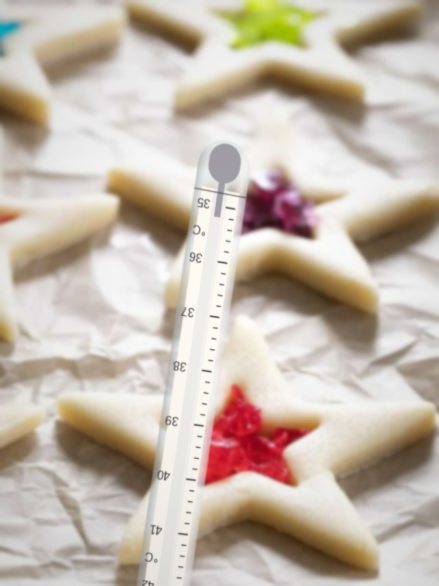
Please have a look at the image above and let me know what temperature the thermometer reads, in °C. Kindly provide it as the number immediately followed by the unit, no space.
35.2°C
